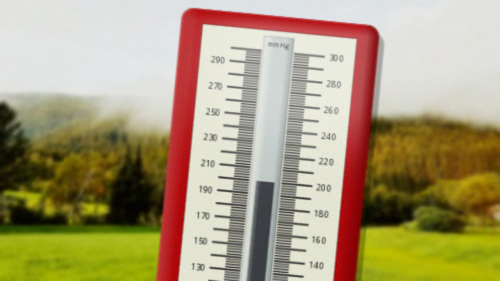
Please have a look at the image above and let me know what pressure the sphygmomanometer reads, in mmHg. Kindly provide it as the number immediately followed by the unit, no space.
200mmHg
